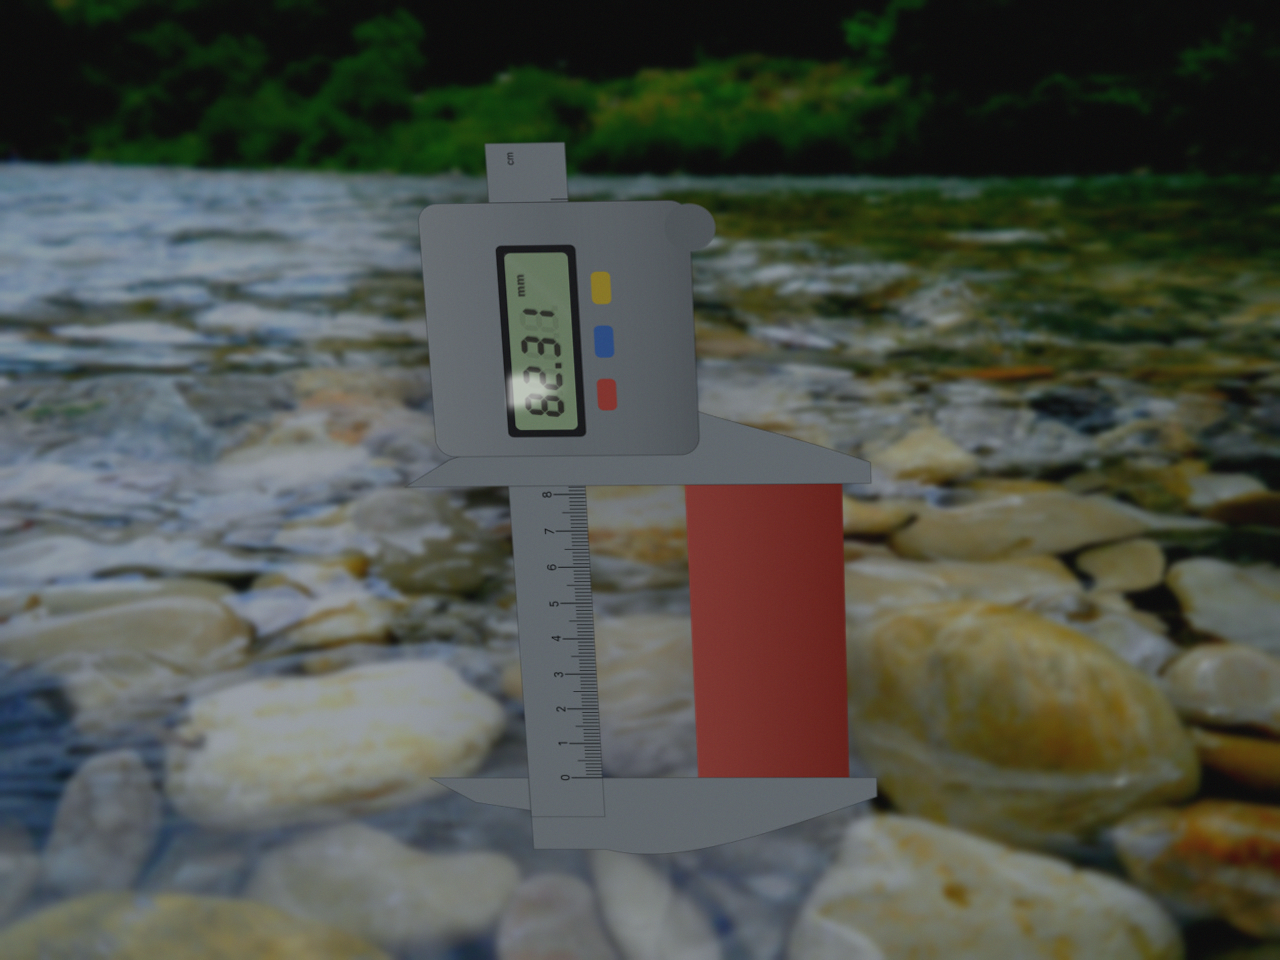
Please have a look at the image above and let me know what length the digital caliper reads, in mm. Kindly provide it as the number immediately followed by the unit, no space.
82.31mm
